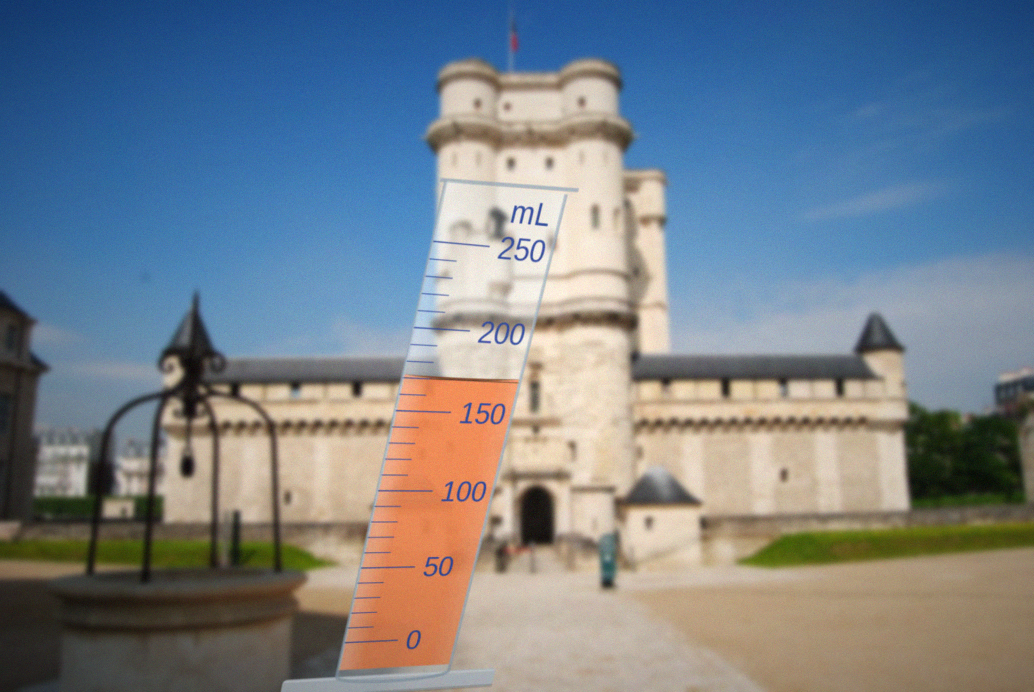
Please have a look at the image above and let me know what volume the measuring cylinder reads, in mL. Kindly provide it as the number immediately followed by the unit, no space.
170mL
